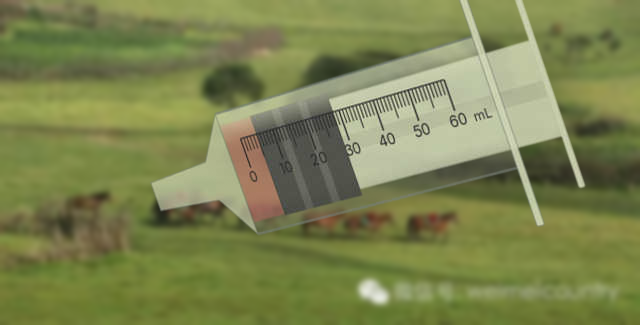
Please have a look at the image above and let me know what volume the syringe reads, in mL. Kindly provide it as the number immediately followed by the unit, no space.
5mL
